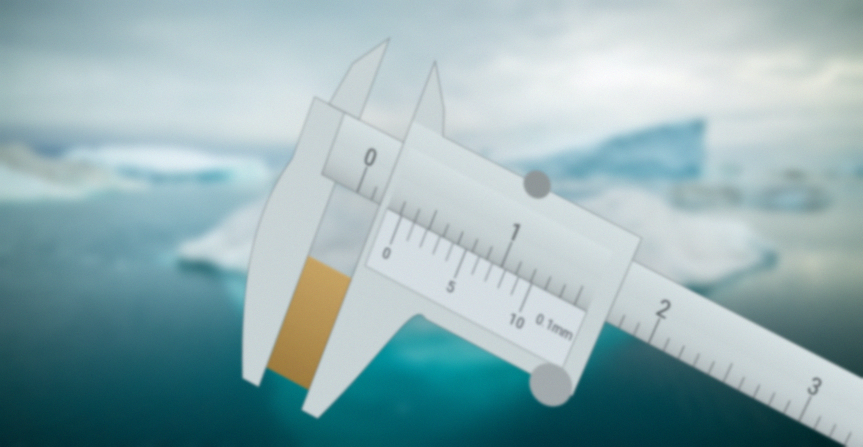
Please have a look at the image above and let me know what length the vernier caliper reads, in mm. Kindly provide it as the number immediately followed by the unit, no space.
3.1mm
